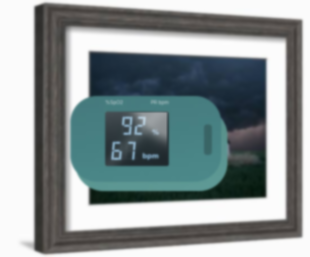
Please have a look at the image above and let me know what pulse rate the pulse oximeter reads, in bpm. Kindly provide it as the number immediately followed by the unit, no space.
67bpm
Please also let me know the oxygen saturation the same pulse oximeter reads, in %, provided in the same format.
92%
